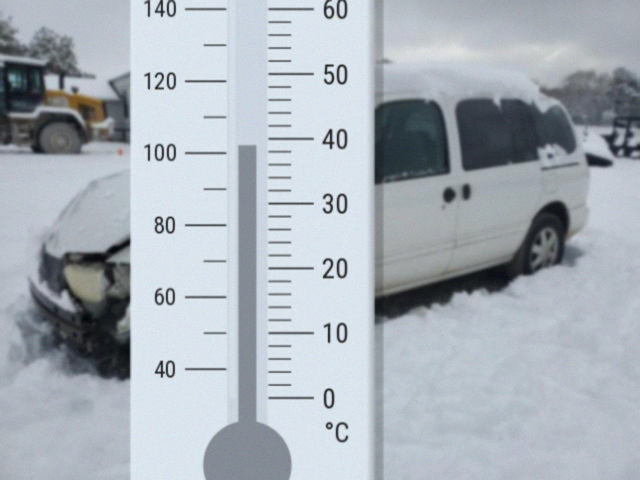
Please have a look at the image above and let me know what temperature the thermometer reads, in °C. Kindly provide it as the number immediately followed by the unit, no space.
39°C
